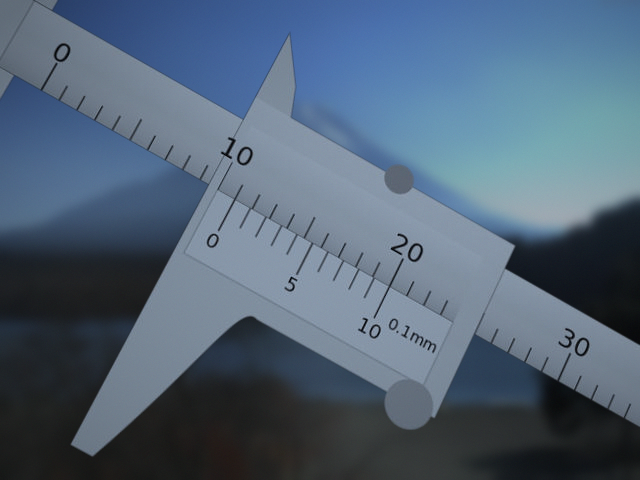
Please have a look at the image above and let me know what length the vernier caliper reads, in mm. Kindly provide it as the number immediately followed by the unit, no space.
11.0mm
